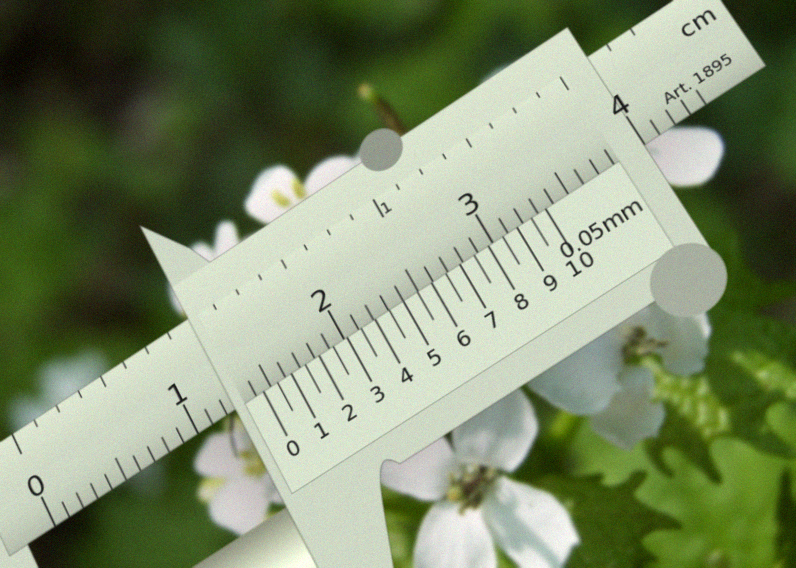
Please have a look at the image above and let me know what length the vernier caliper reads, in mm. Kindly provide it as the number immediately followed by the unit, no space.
14.5mm
